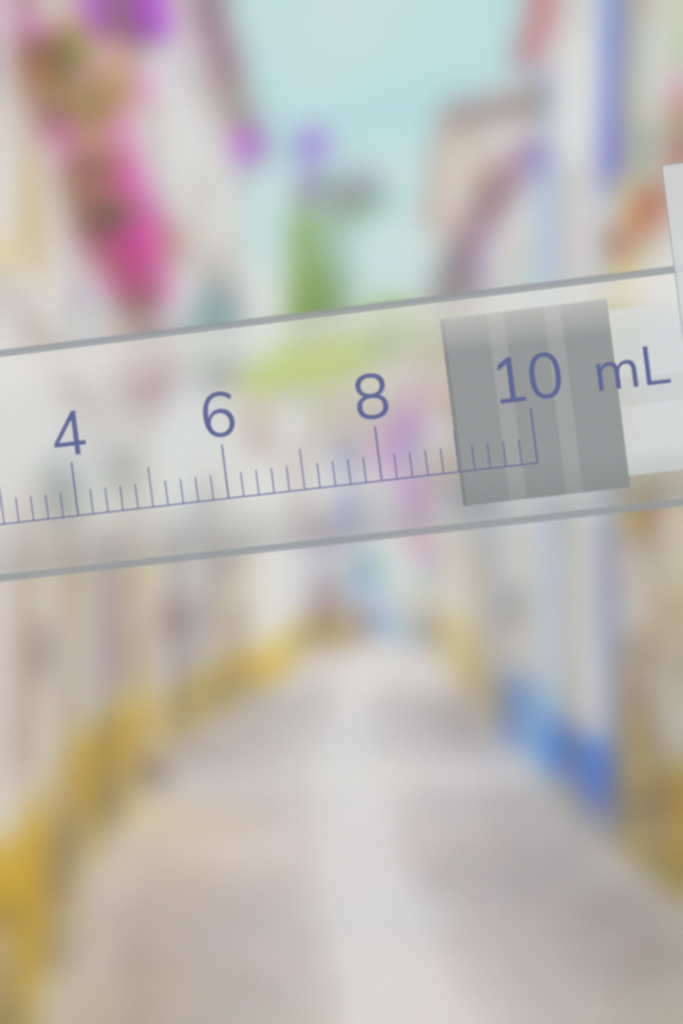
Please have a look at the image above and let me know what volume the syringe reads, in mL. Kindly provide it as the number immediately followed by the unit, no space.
9mL
